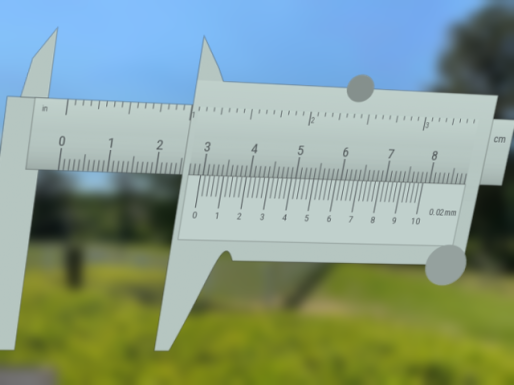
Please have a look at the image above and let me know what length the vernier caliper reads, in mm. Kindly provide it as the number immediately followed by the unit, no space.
29.5mm
